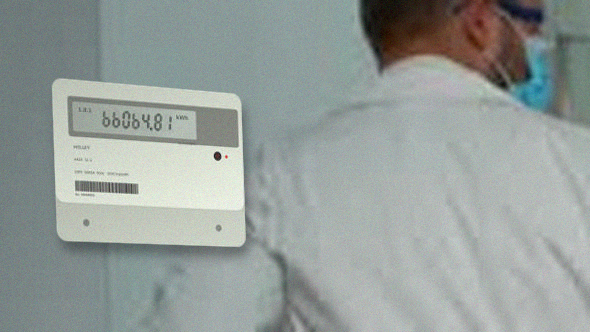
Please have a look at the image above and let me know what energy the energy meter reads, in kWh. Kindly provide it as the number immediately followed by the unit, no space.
66064.81kWh
